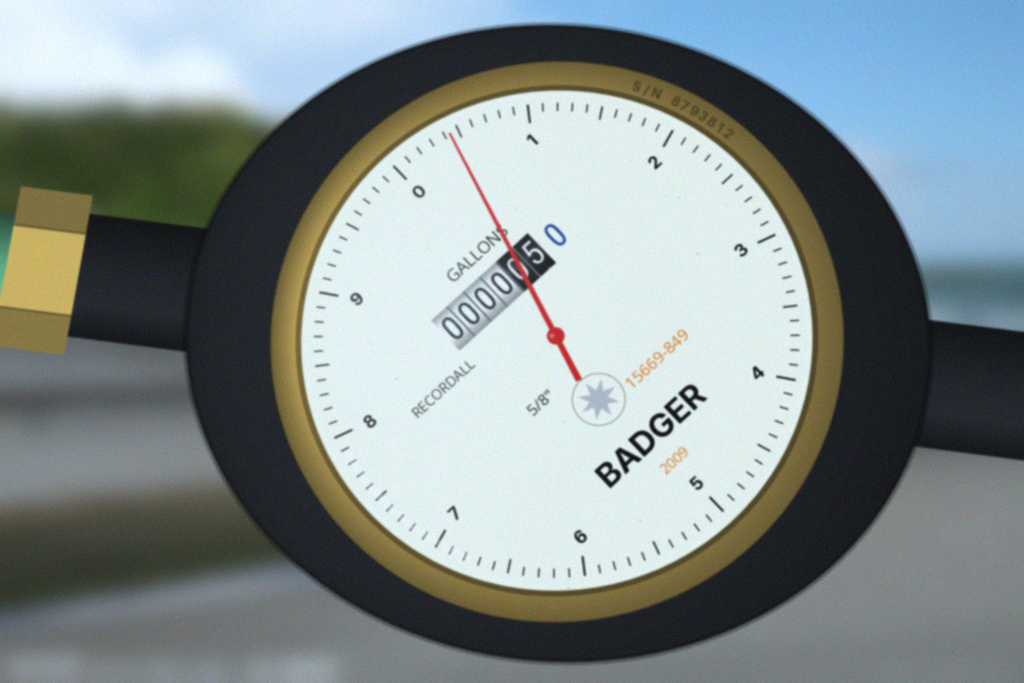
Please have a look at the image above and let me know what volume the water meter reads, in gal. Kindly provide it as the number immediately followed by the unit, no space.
50.4gal
